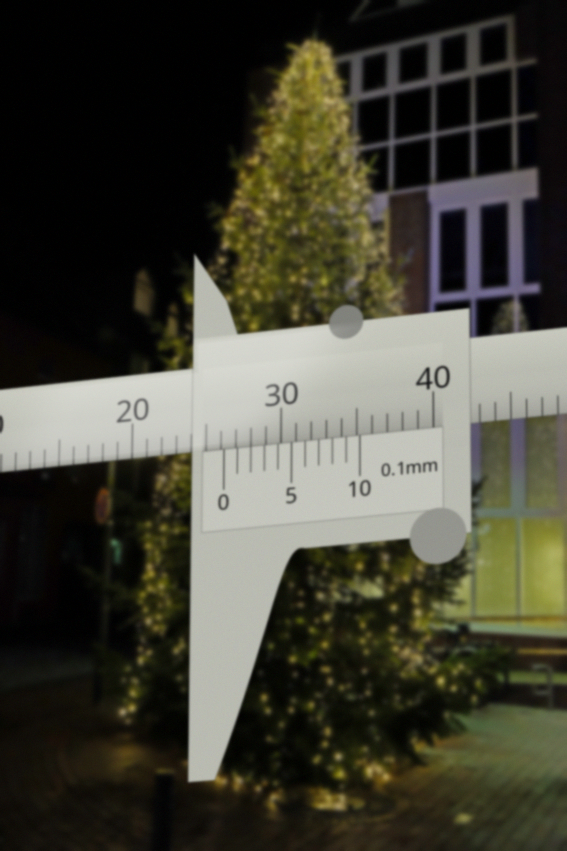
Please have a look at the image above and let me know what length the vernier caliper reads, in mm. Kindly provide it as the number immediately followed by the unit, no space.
26.2mm
